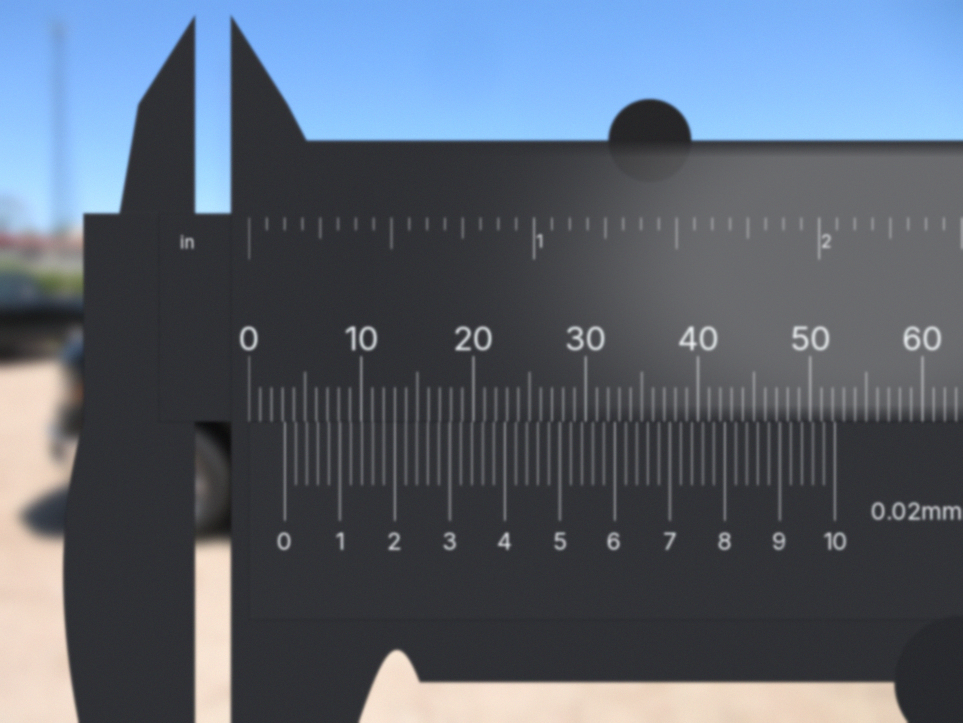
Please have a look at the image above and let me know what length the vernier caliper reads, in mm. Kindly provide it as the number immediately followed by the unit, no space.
3.2mm
